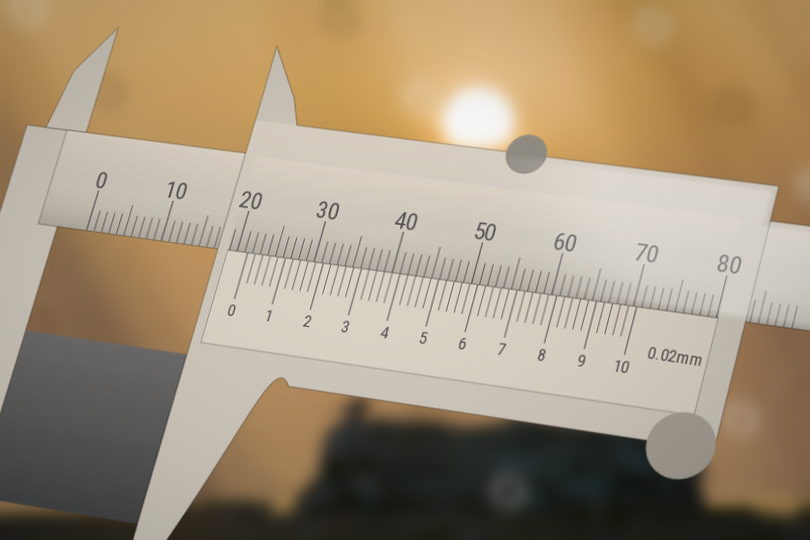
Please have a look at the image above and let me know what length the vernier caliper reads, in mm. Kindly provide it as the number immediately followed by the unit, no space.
21.4mm
